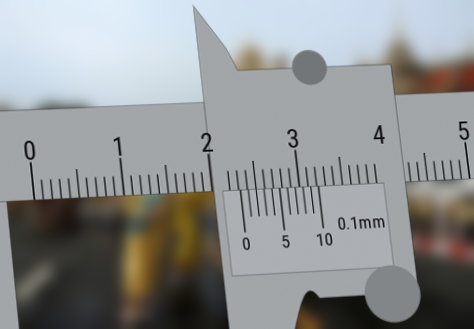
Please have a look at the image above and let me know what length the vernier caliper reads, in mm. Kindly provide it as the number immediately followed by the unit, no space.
23.2mm
